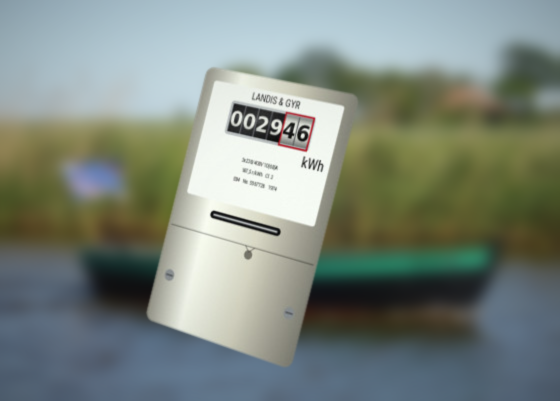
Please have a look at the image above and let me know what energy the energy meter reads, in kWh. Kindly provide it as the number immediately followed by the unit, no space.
29.46kWh
